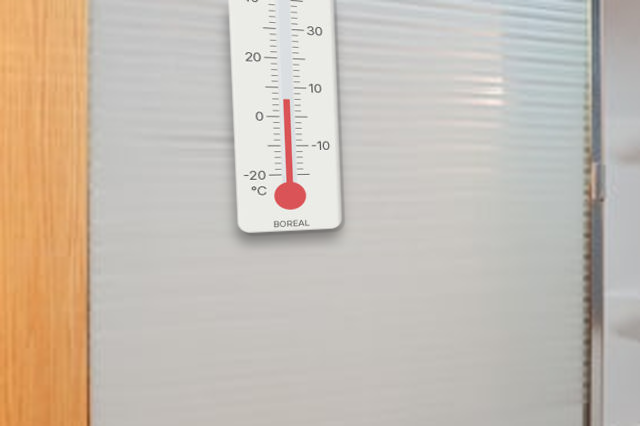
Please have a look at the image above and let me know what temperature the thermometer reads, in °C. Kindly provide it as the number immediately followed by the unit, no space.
6°C
